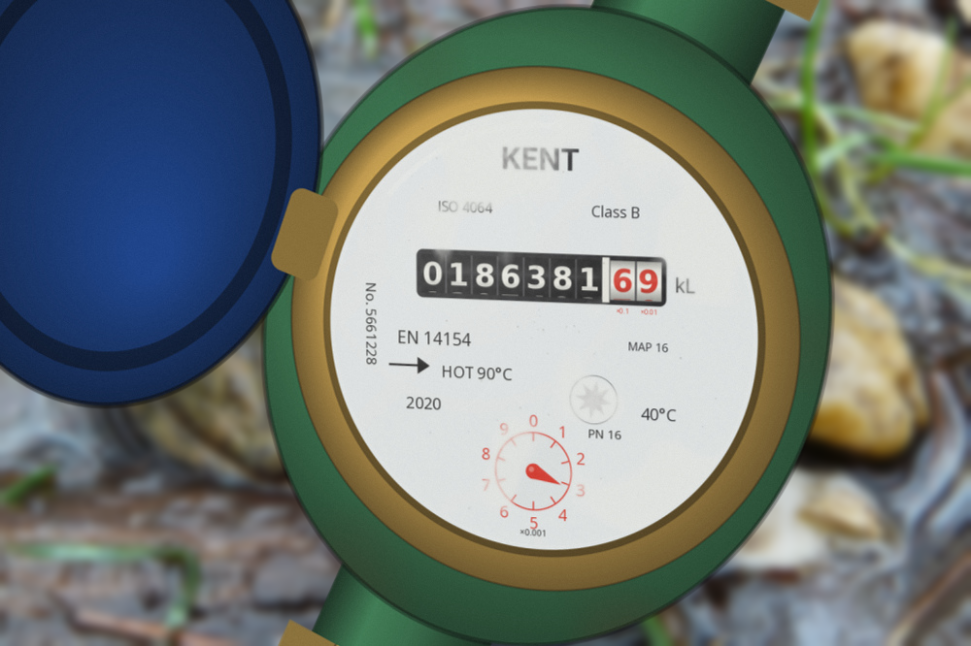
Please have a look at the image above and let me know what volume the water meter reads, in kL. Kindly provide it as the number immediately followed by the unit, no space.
186381.693kL
